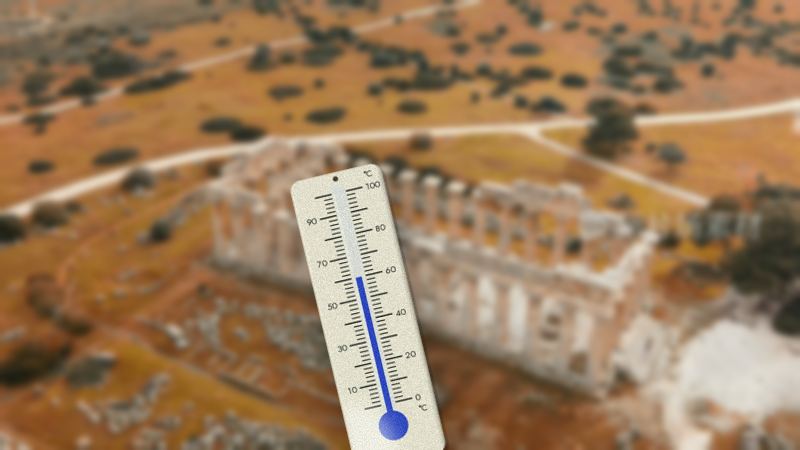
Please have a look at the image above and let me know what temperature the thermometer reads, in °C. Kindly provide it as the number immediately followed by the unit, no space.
60°C
